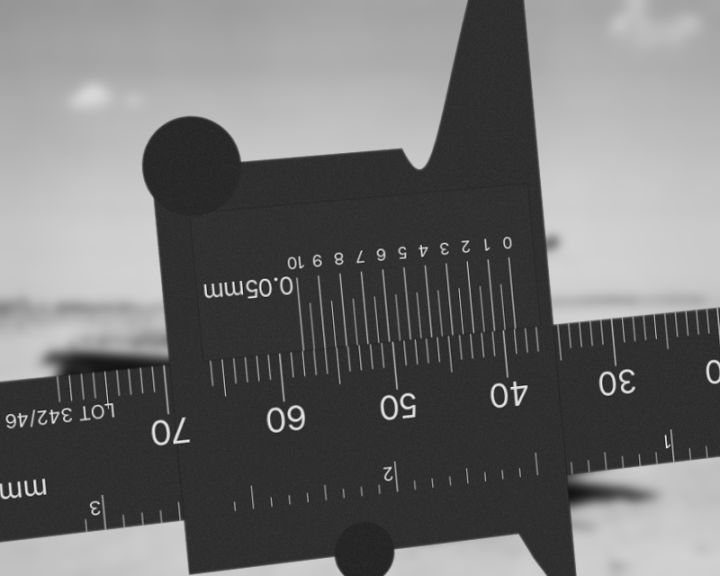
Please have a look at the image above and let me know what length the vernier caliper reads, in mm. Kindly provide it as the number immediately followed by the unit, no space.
38.9mm
